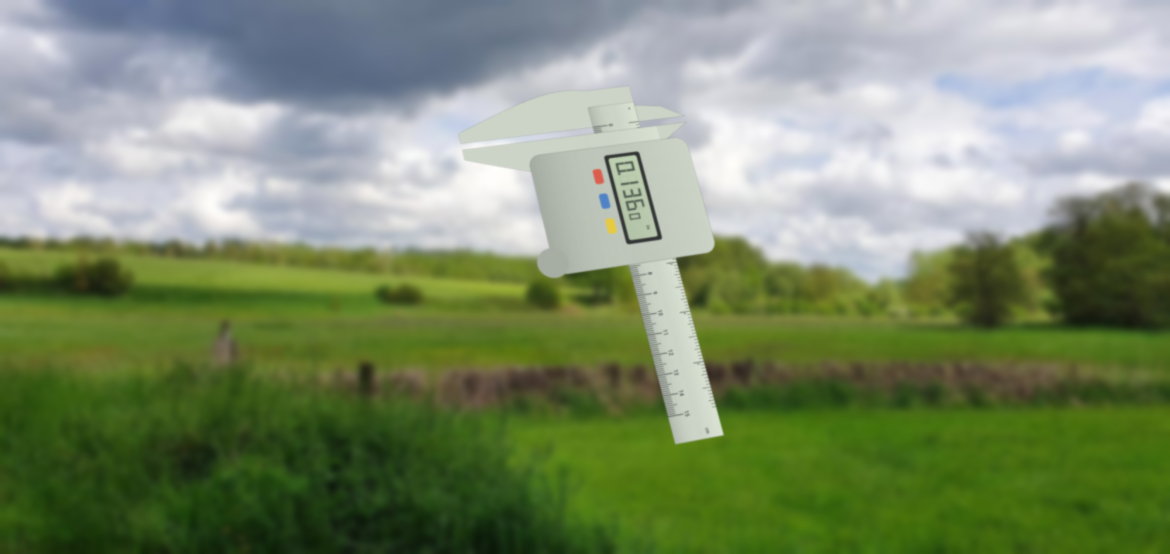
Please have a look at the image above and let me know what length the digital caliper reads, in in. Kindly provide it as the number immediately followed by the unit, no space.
0.1360in
